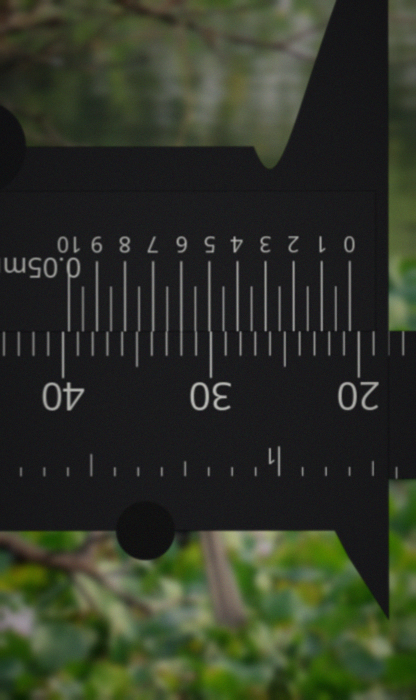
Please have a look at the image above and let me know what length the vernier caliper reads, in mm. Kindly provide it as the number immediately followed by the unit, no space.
20.6mm
